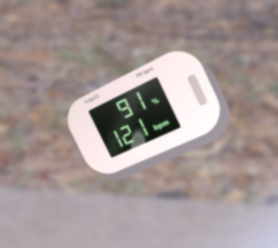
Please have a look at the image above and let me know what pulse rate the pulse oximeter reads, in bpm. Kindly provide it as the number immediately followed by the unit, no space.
121bpm
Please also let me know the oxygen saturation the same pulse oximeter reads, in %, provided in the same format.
91%
